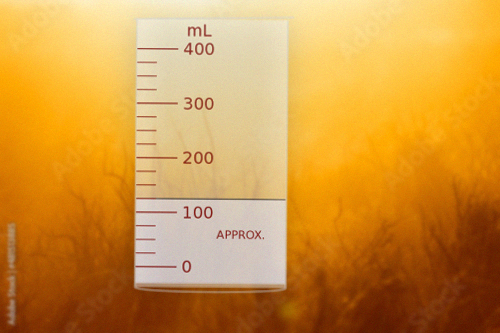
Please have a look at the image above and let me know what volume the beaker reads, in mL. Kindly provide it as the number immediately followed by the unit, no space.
125mL
